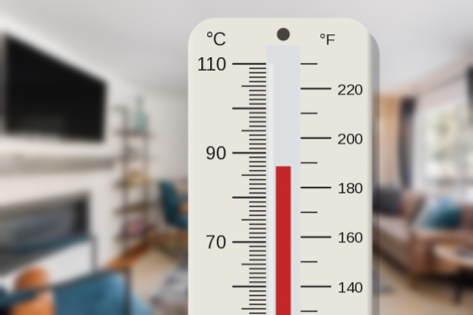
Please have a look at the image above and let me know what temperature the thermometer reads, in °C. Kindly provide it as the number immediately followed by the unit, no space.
87°C
